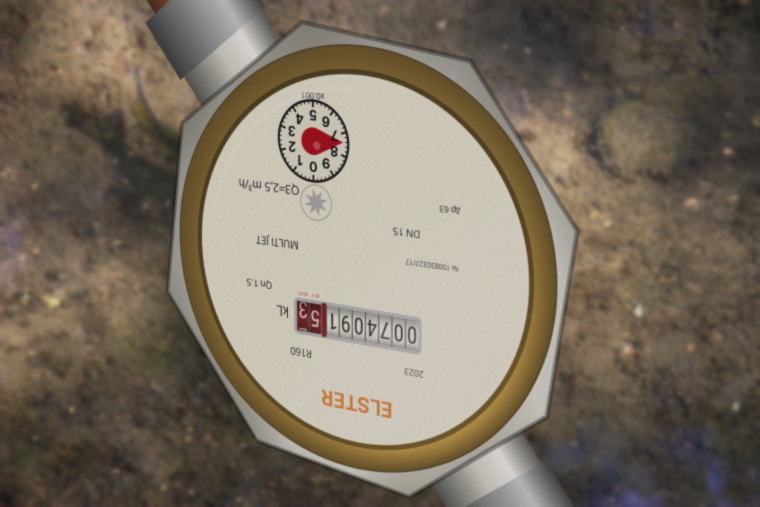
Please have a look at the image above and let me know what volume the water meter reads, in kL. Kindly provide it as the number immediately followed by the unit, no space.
74091.527kL
